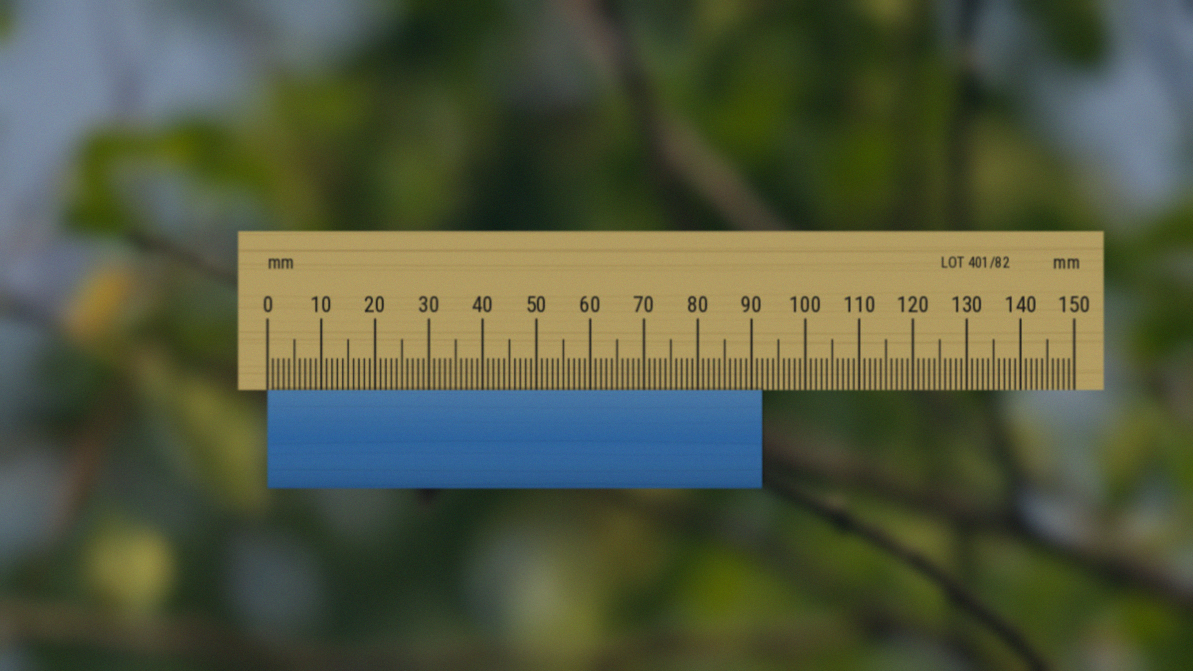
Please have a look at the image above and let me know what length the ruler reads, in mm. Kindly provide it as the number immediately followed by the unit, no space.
92mm
